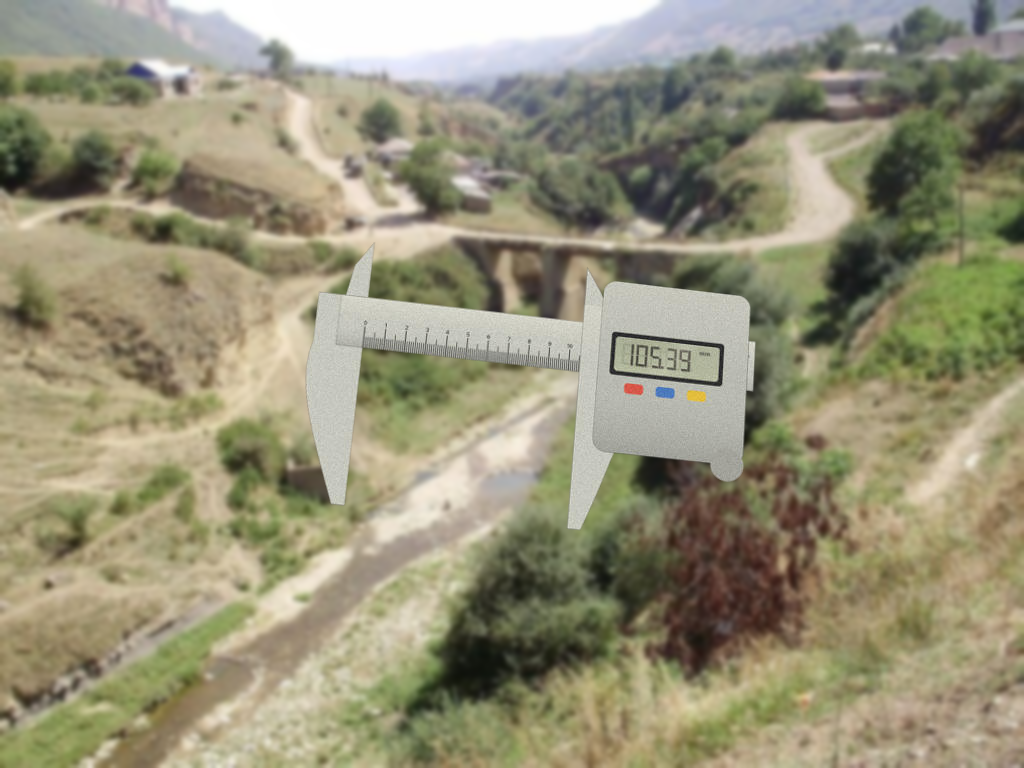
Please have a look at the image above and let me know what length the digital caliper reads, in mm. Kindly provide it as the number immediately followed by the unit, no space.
105.39mm
